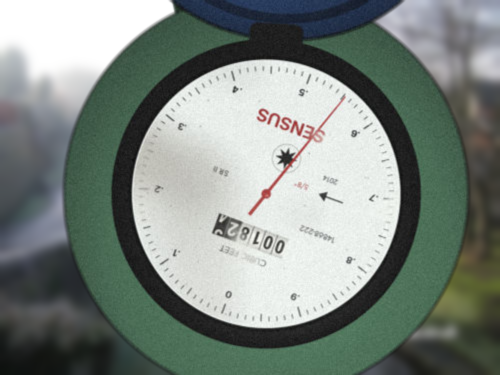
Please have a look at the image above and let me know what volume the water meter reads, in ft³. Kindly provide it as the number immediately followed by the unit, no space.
1823.55ft³
